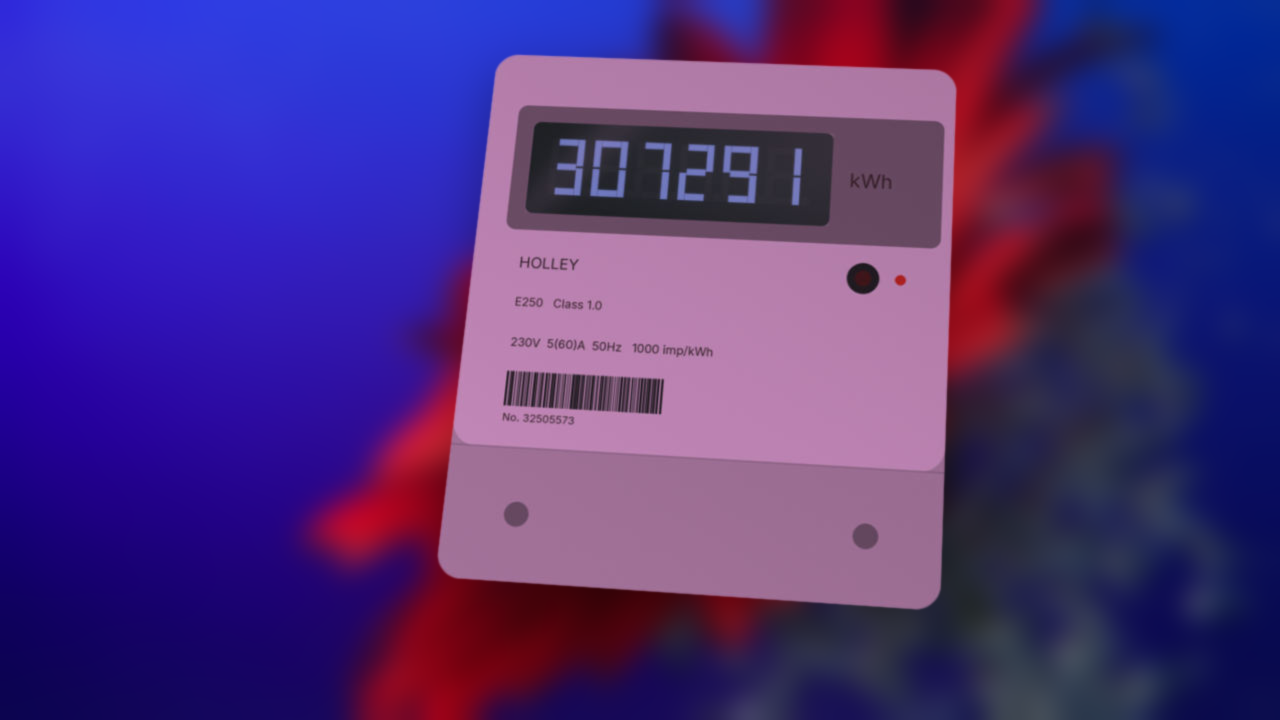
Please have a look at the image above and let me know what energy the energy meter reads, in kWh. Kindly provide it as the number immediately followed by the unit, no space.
307291kWh
